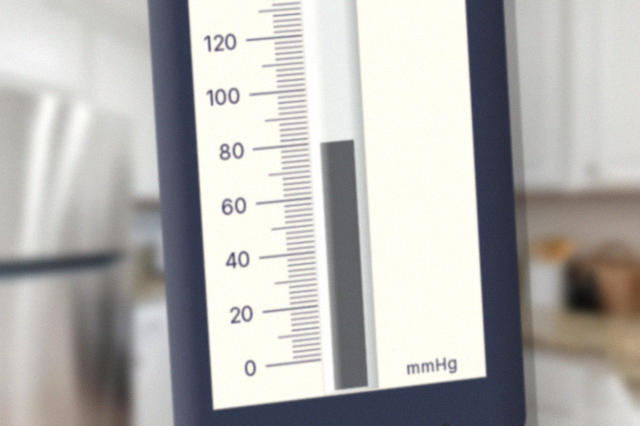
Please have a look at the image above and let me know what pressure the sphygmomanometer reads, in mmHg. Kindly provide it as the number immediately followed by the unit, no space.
80mmHg
